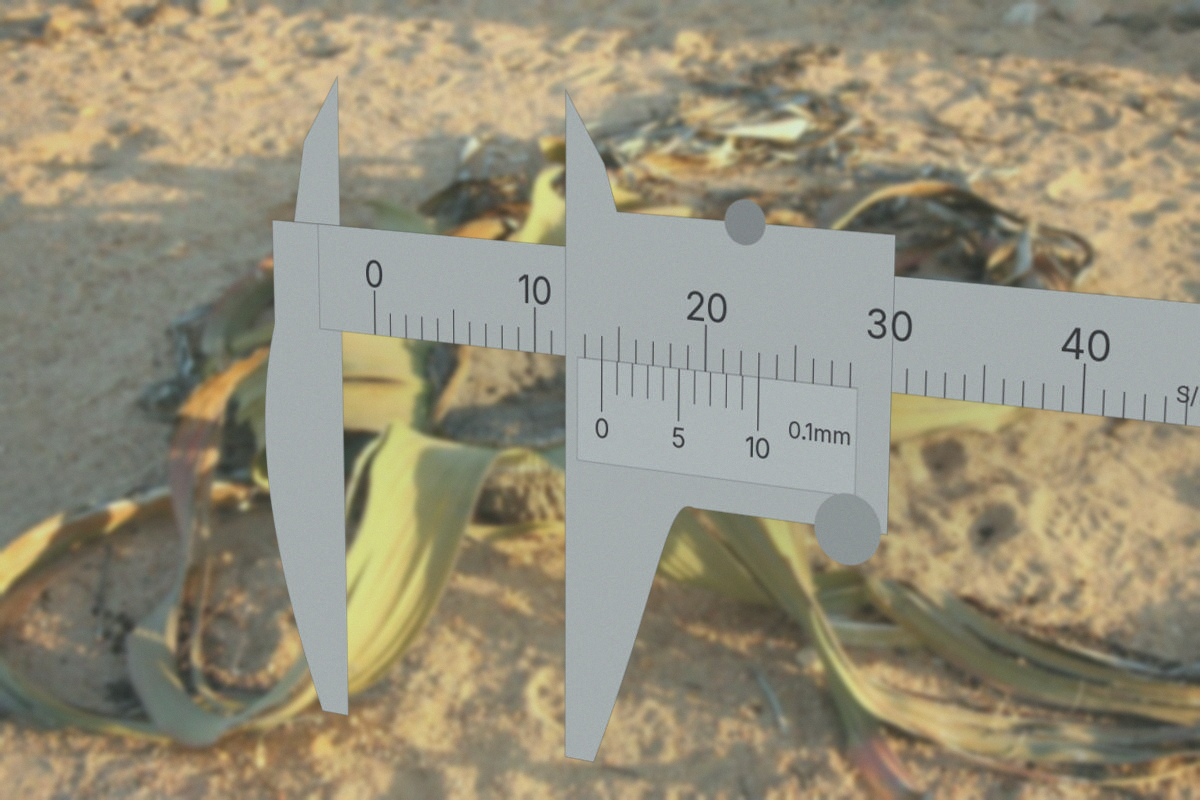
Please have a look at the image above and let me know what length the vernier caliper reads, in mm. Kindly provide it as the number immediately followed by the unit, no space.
14.0mm
